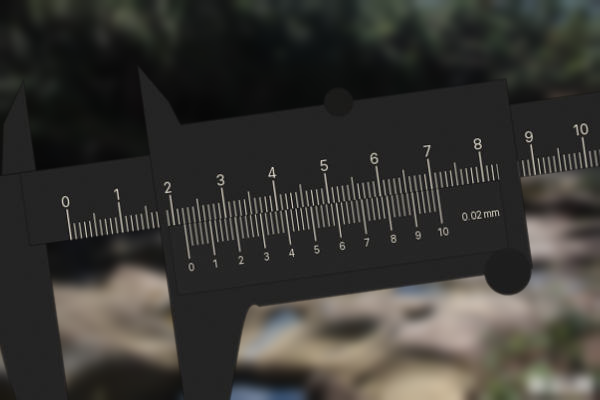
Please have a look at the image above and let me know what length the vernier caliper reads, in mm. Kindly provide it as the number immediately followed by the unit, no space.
22.0mm
